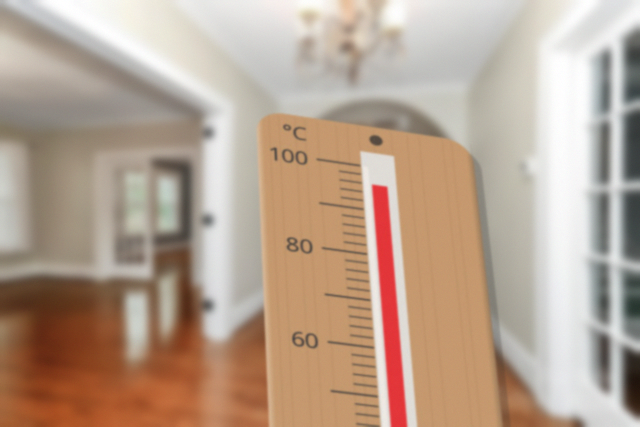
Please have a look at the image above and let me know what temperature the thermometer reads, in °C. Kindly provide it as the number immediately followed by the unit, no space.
96°C
